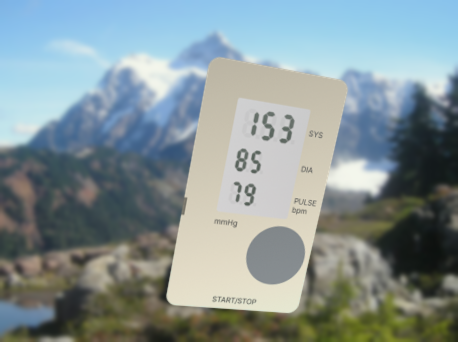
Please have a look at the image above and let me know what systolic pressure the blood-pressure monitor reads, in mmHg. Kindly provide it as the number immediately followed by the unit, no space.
153mmHg
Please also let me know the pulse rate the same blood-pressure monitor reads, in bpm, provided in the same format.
79bpm
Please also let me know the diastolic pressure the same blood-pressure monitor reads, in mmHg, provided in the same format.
85mmHg
